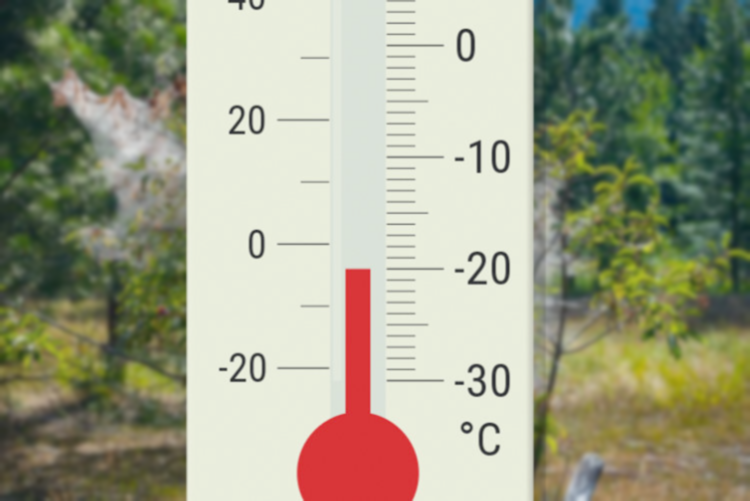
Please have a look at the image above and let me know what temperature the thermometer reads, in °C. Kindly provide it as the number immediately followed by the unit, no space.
-20°C
